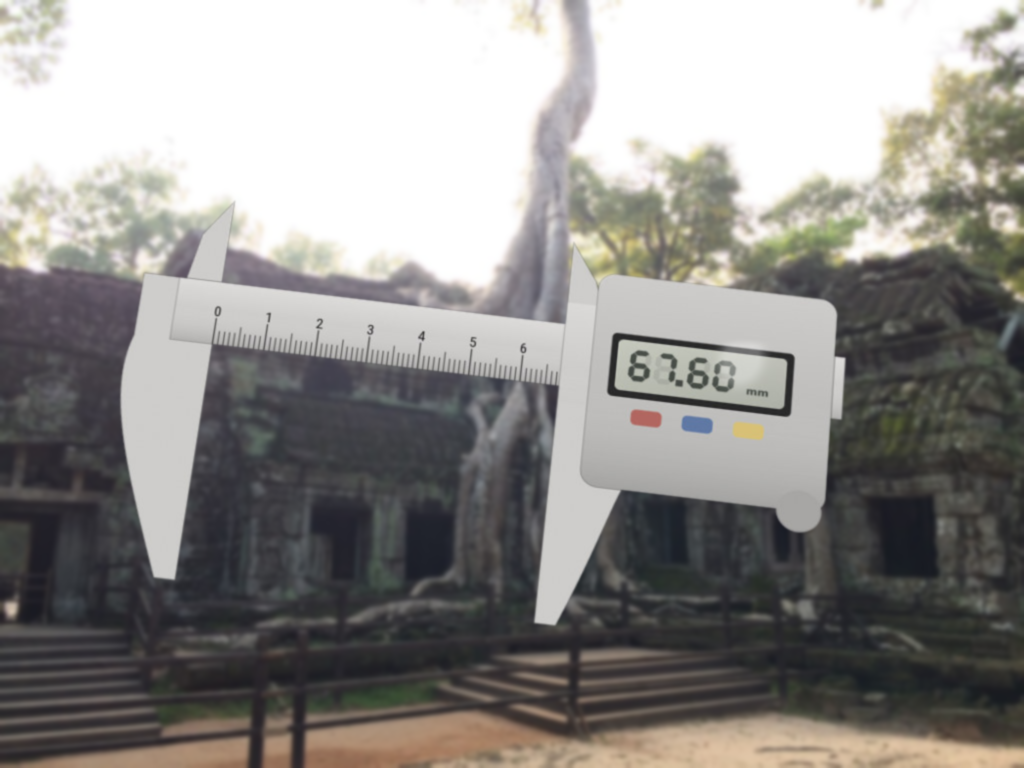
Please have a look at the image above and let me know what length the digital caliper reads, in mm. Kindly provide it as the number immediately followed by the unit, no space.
67.60mm
